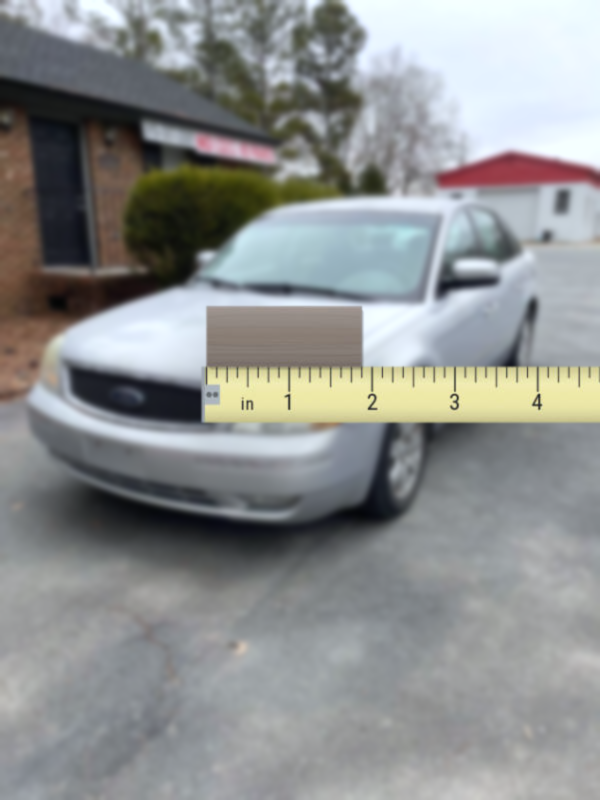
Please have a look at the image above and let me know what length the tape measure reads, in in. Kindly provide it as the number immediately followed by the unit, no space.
1.875in
